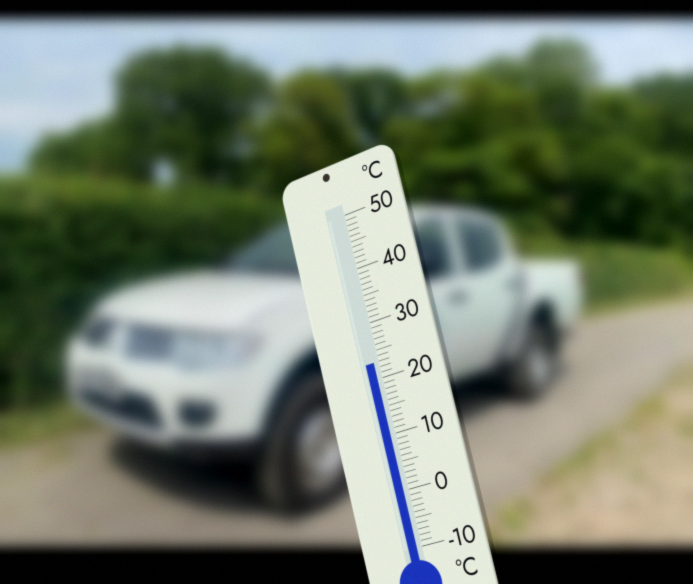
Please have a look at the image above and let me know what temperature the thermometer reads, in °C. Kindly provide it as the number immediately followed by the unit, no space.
23°C
